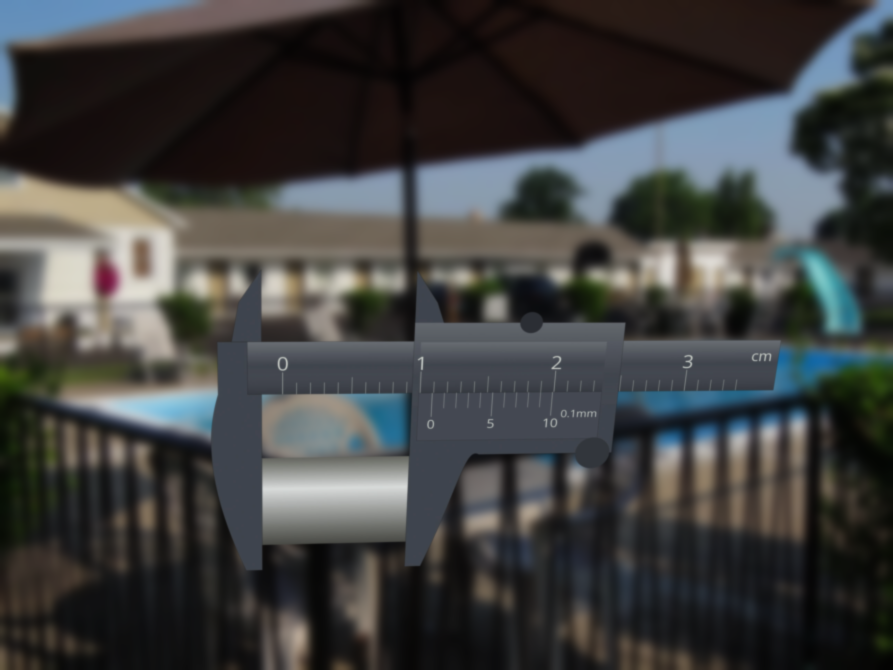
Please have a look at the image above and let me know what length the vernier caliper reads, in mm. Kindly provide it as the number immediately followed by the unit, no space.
10.9mm
